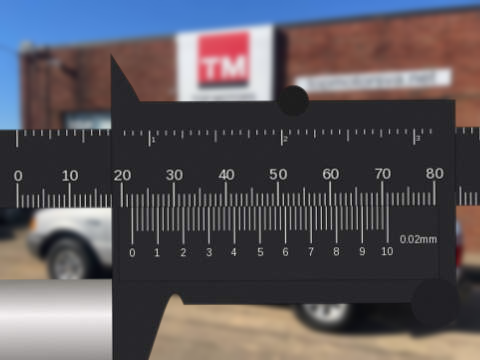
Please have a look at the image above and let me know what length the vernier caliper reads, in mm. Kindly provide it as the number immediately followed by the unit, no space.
22.0mm
